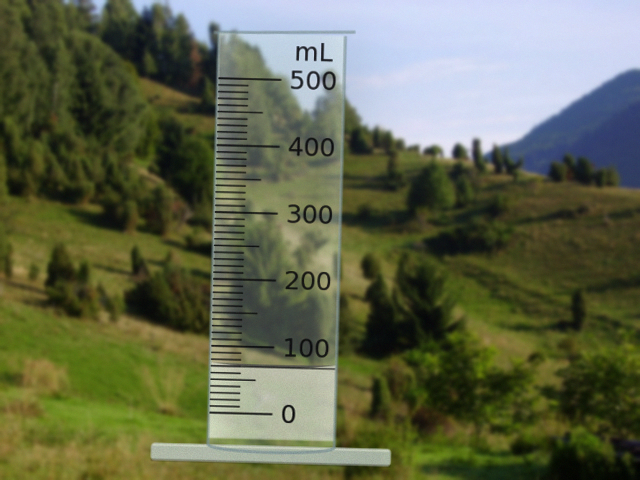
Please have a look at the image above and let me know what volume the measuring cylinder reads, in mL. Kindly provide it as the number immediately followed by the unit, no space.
70mL
